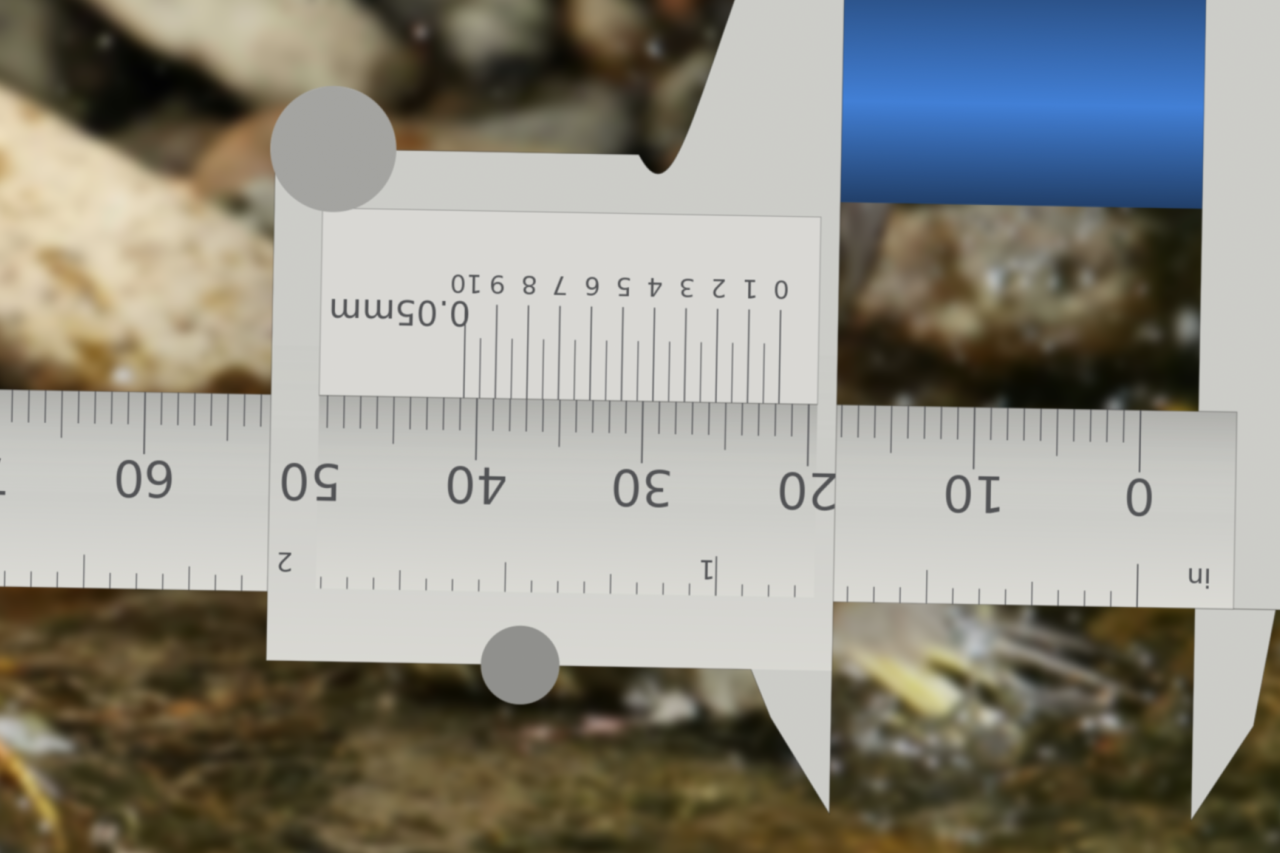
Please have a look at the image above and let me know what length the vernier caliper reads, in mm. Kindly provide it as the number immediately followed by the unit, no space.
21.8mm
